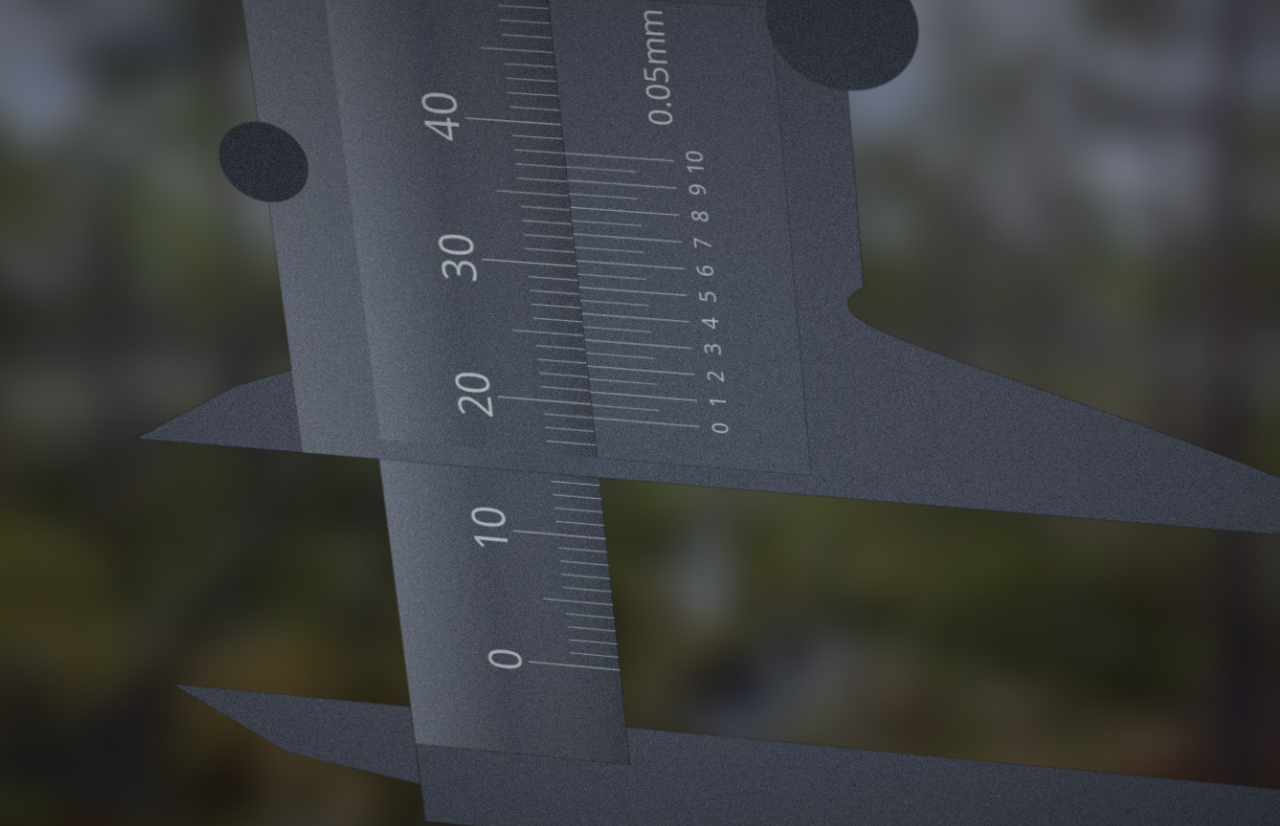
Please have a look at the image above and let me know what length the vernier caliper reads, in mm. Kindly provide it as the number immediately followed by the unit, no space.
19.0mm
